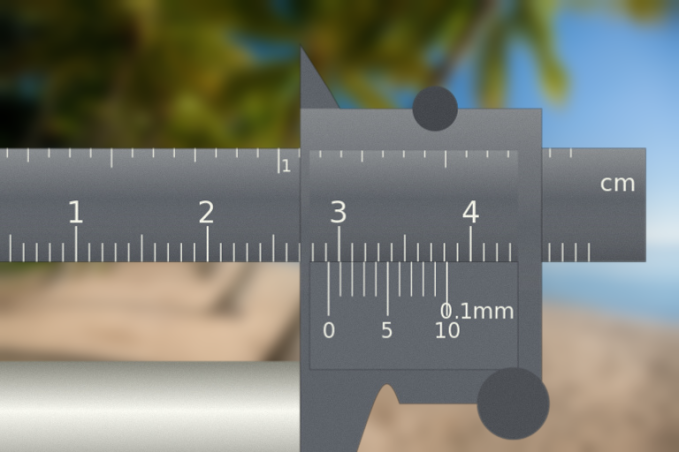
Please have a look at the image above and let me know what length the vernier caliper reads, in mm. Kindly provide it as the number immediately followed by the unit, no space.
29.2mm
